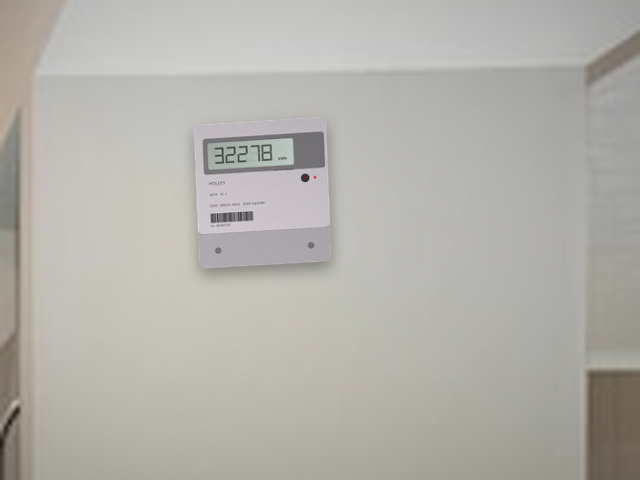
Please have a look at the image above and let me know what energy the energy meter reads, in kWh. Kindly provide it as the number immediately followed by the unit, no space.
32278kWh
